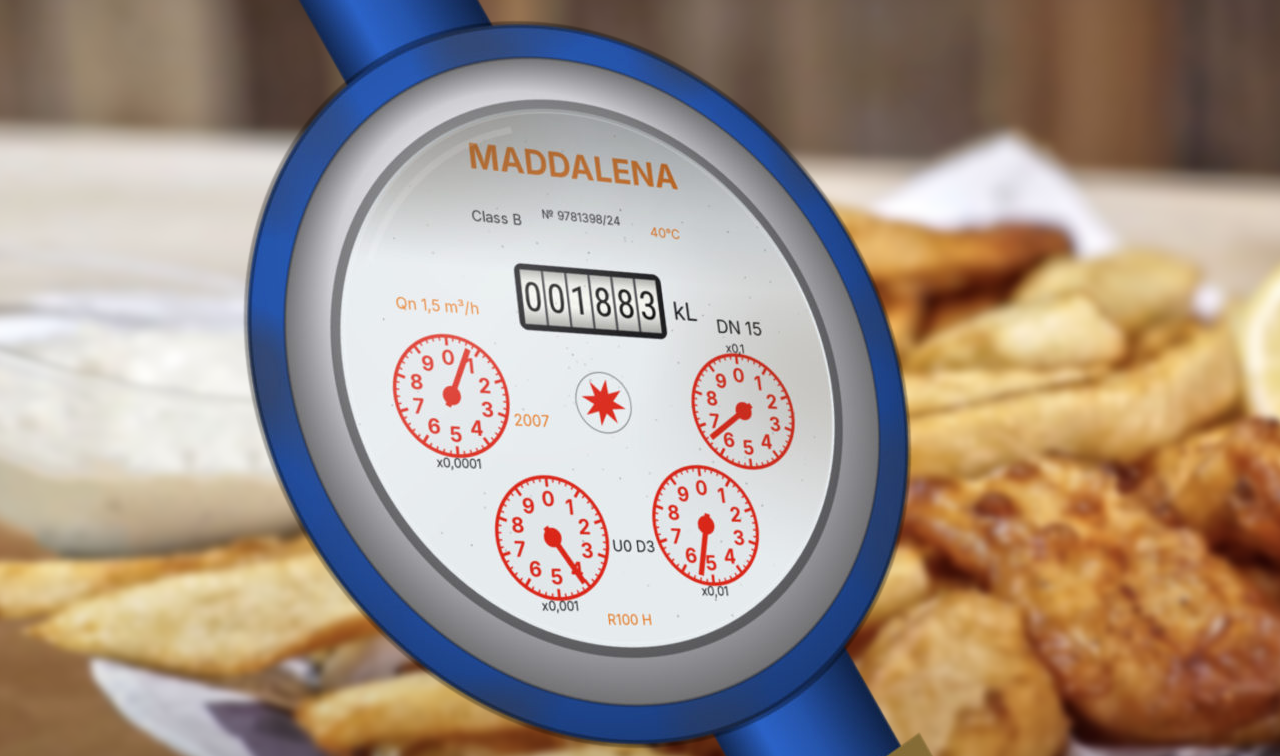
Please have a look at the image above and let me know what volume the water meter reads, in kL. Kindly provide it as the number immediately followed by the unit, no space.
1883.6540kL
